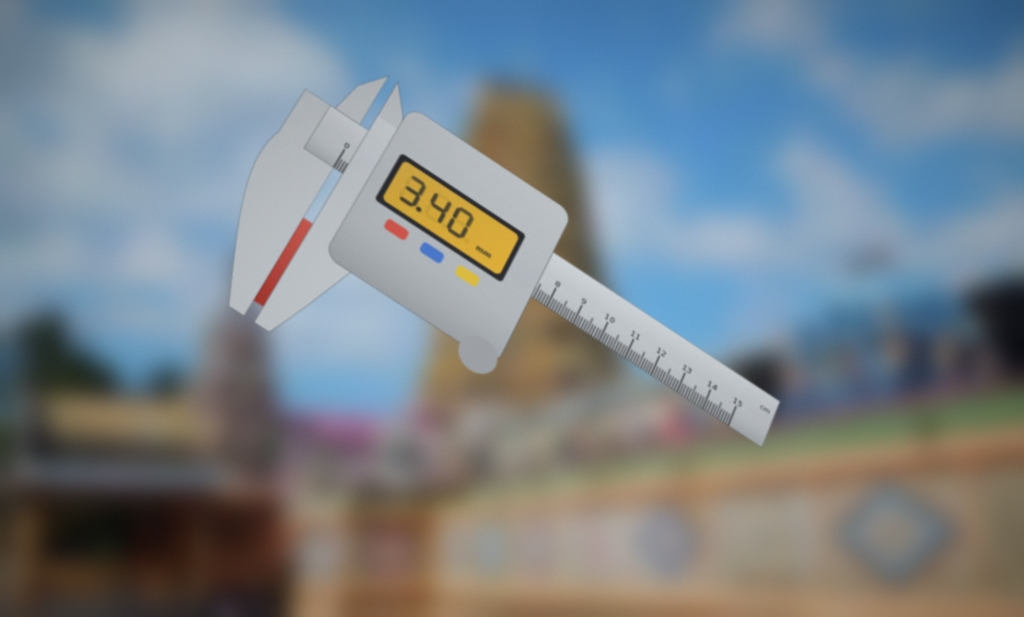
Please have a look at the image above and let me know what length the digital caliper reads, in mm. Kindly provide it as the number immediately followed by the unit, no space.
3.40mm
